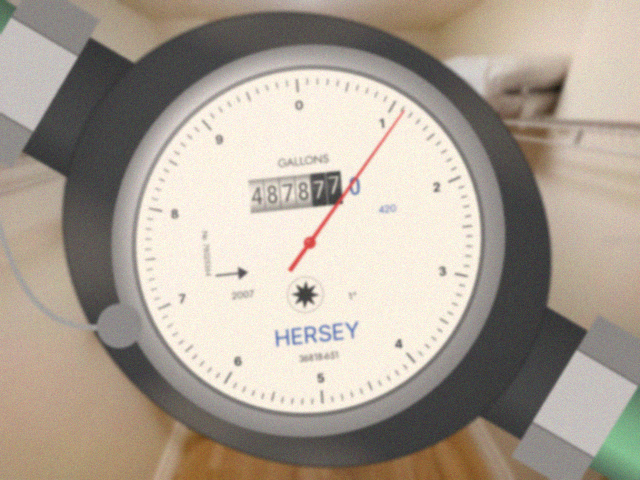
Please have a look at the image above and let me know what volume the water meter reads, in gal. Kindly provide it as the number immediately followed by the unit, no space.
4878771.1gal
